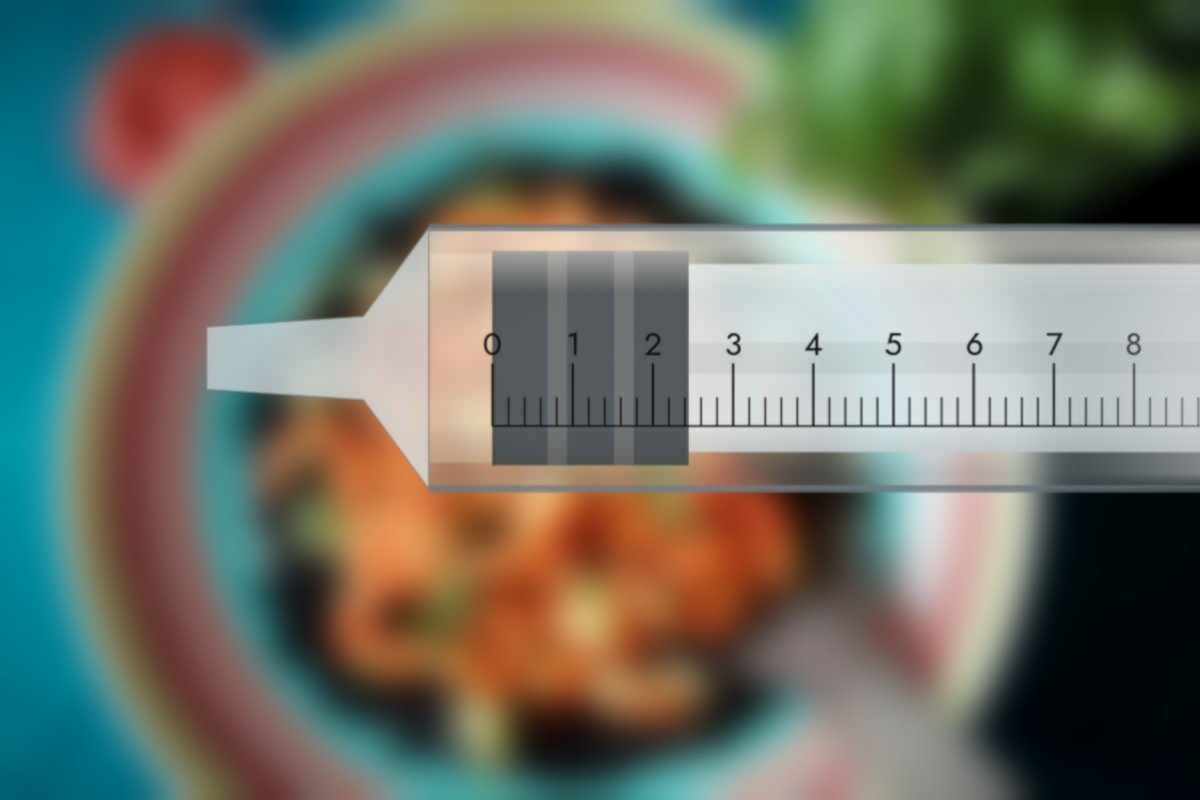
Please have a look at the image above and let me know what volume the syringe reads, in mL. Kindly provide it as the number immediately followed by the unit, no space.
0mL
